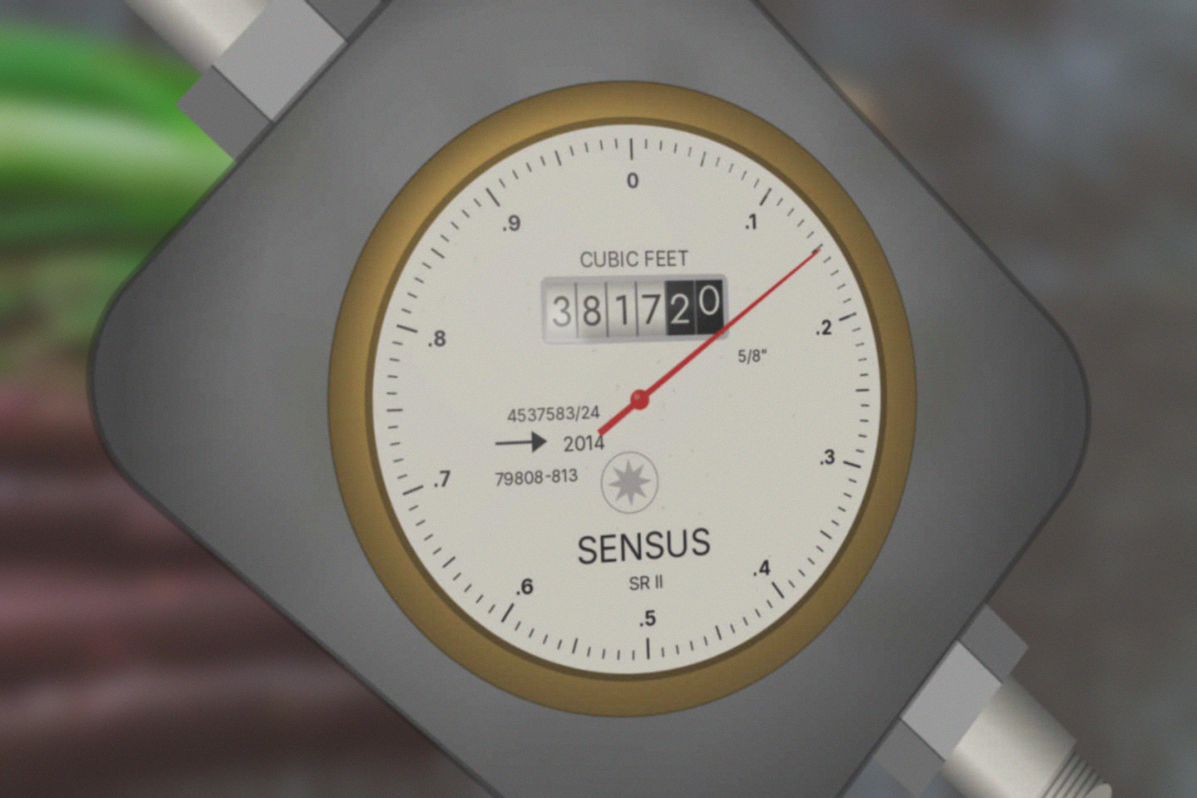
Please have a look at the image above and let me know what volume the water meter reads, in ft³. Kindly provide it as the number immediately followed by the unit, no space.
381720.15ft³
